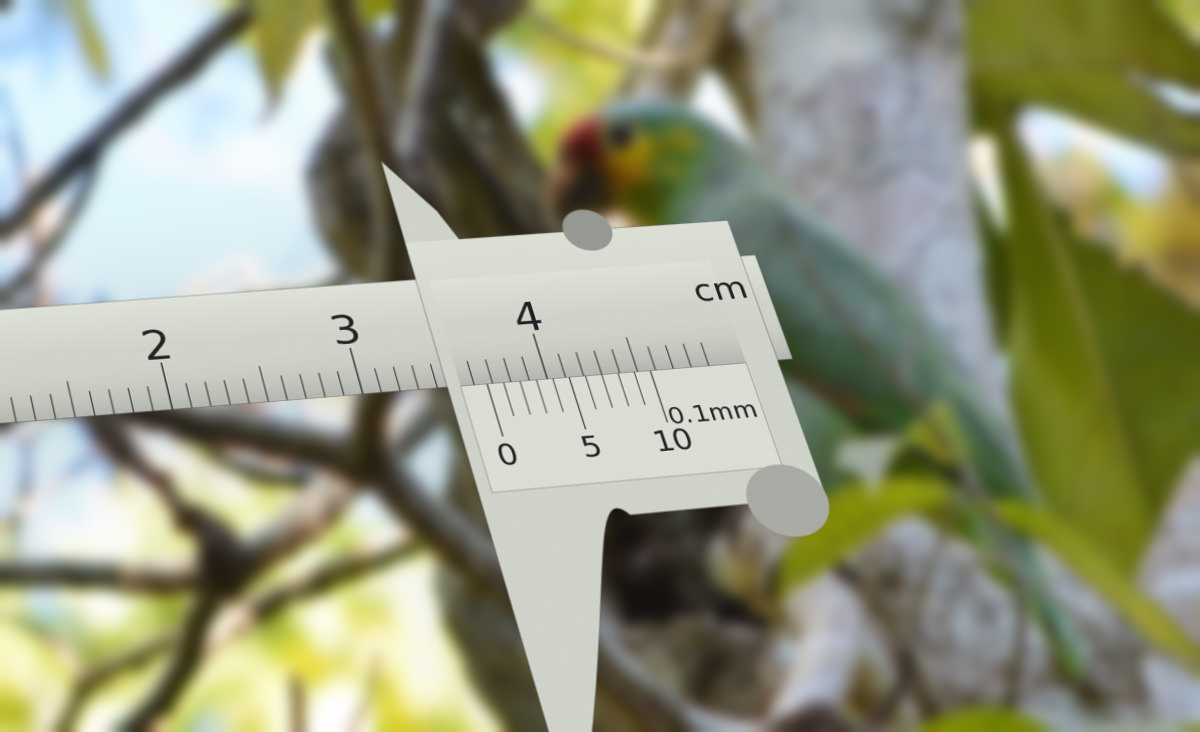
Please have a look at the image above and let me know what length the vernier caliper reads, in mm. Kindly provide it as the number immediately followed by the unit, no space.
36.7mm
